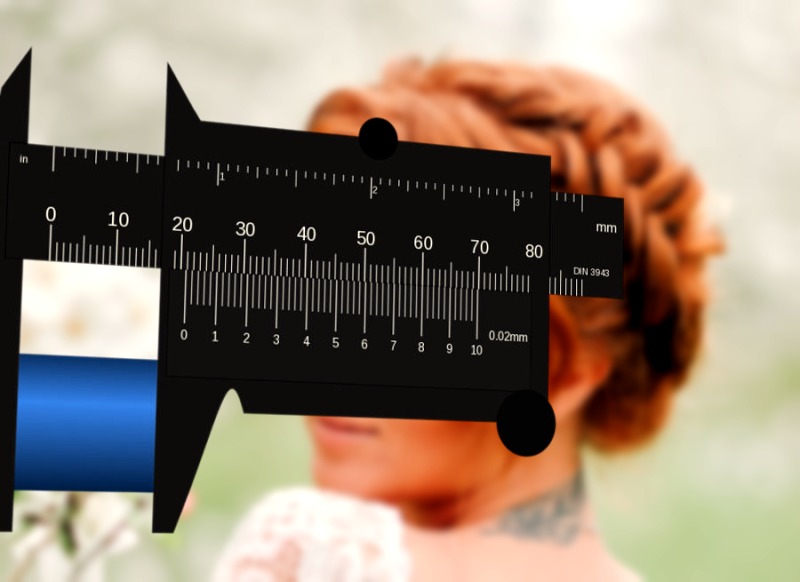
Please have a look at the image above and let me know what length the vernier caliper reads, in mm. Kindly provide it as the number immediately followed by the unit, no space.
20.8mm
